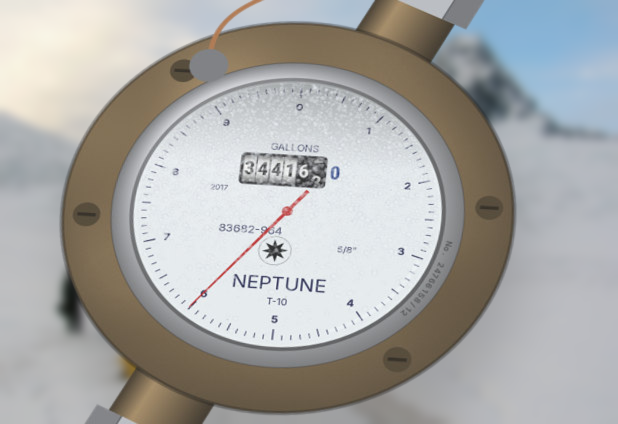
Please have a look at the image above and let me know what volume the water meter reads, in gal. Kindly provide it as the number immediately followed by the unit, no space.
3441626.0gal
